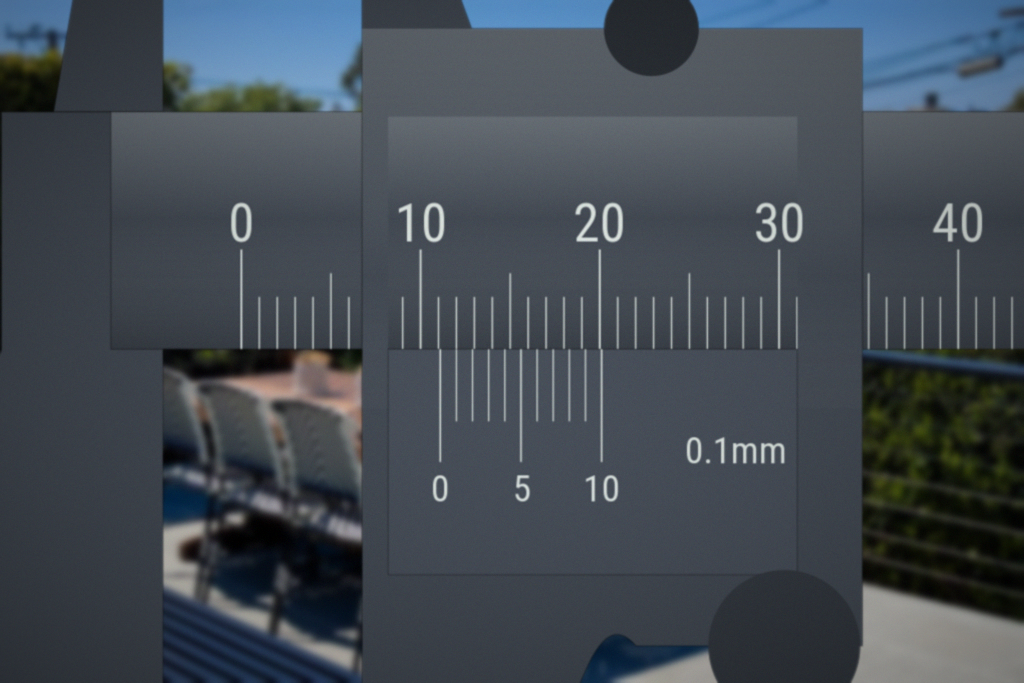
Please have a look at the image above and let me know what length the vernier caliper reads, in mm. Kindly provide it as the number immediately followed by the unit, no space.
11.1mm
